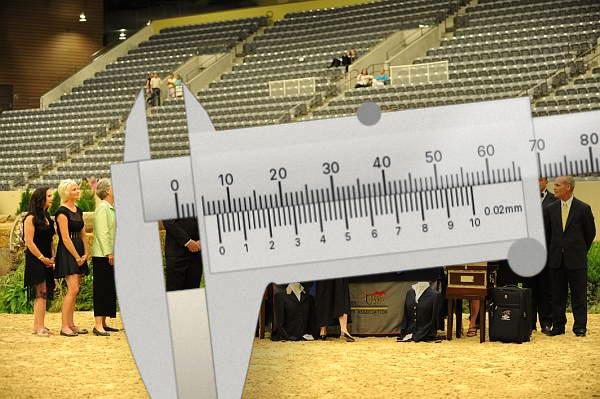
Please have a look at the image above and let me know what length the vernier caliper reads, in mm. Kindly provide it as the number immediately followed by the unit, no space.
7.5mm
